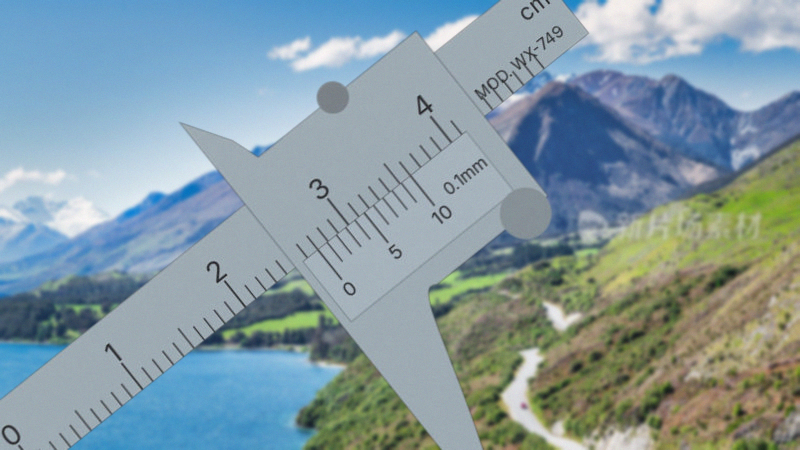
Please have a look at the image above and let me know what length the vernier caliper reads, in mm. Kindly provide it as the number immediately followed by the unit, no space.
27.0mm
